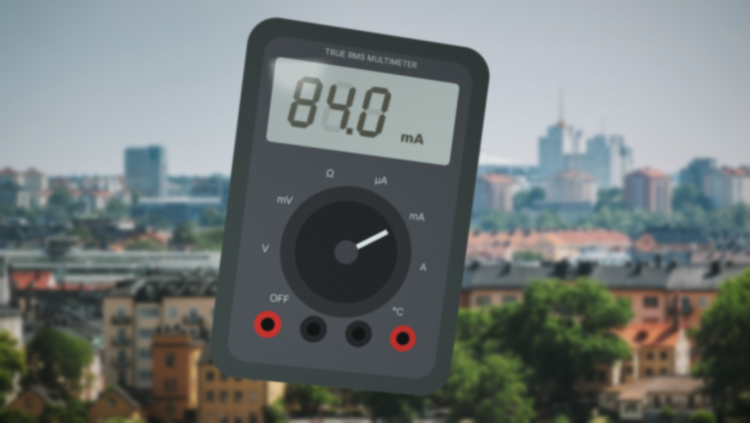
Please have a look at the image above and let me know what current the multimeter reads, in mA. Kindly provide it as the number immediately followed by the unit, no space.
84.0mA
